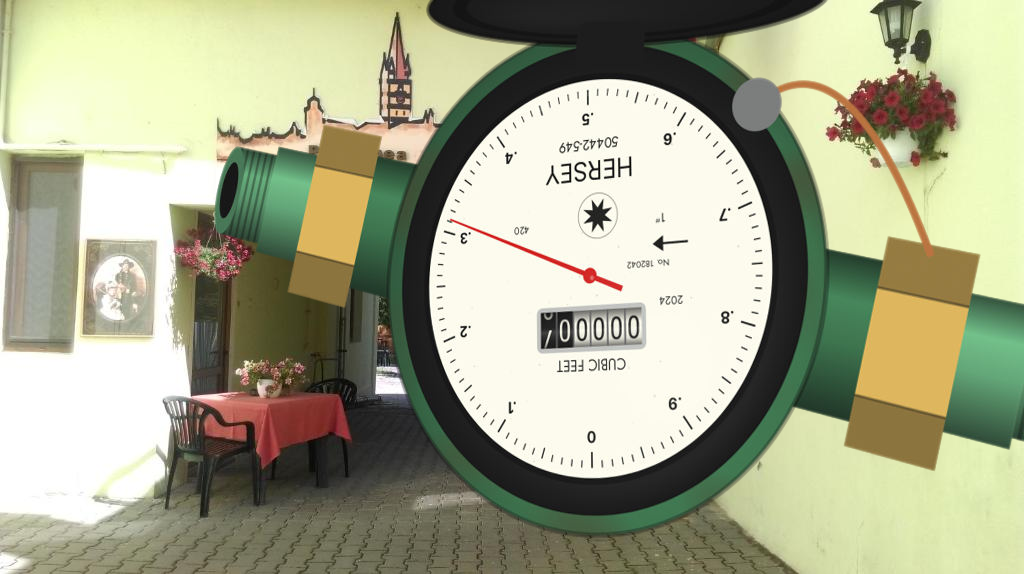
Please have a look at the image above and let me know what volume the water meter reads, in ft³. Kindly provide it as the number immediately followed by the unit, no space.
7.31ft³
